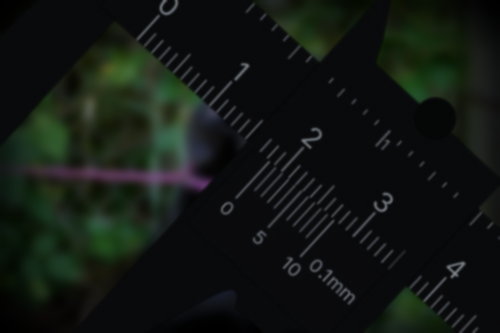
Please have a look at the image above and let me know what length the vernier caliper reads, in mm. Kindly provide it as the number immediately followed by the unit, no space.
18.4mm
